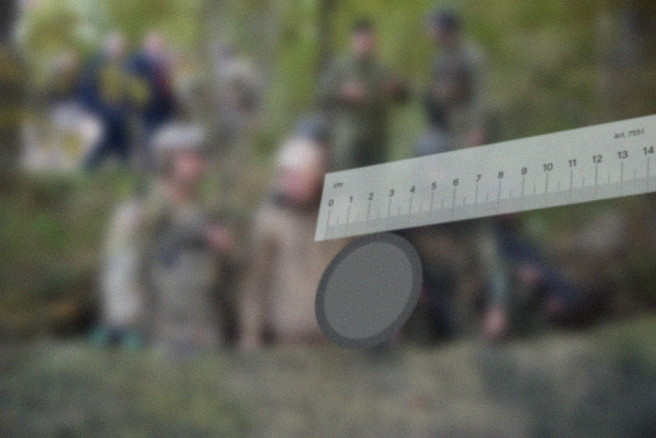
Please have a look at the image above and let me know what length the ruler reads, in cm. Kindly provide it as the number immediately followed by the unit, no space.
5cm
